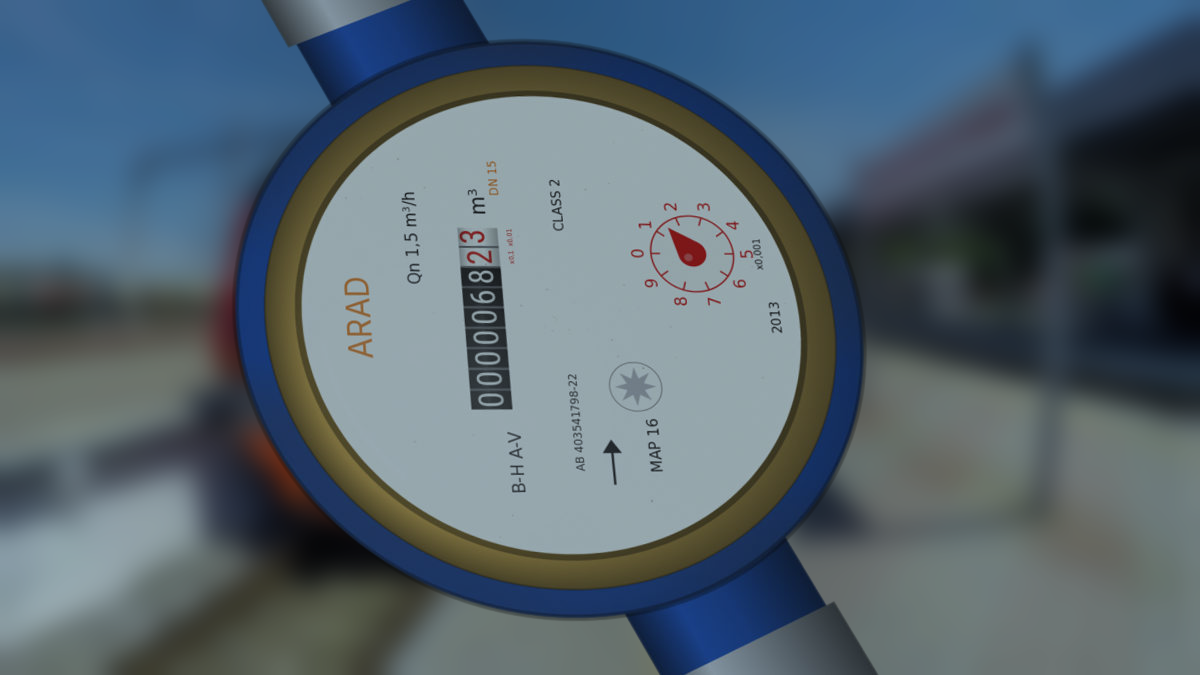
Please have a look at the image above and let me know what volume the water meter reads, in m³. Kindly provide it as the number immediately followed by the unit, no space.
68.231m³
